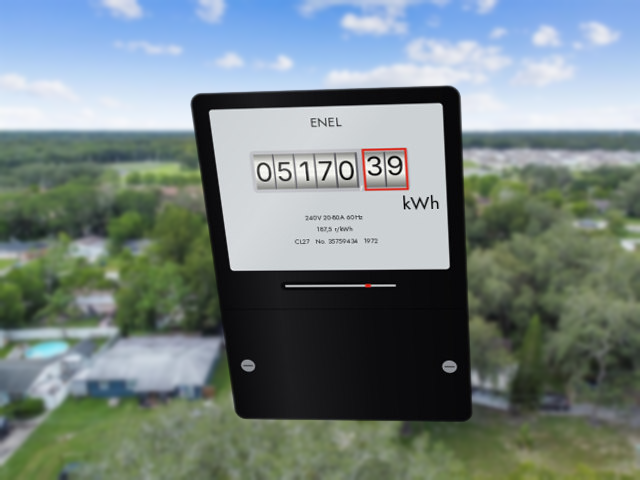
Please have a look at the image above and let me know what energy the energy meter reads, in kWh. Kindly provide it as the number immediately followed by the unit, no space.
5170.39kWh
